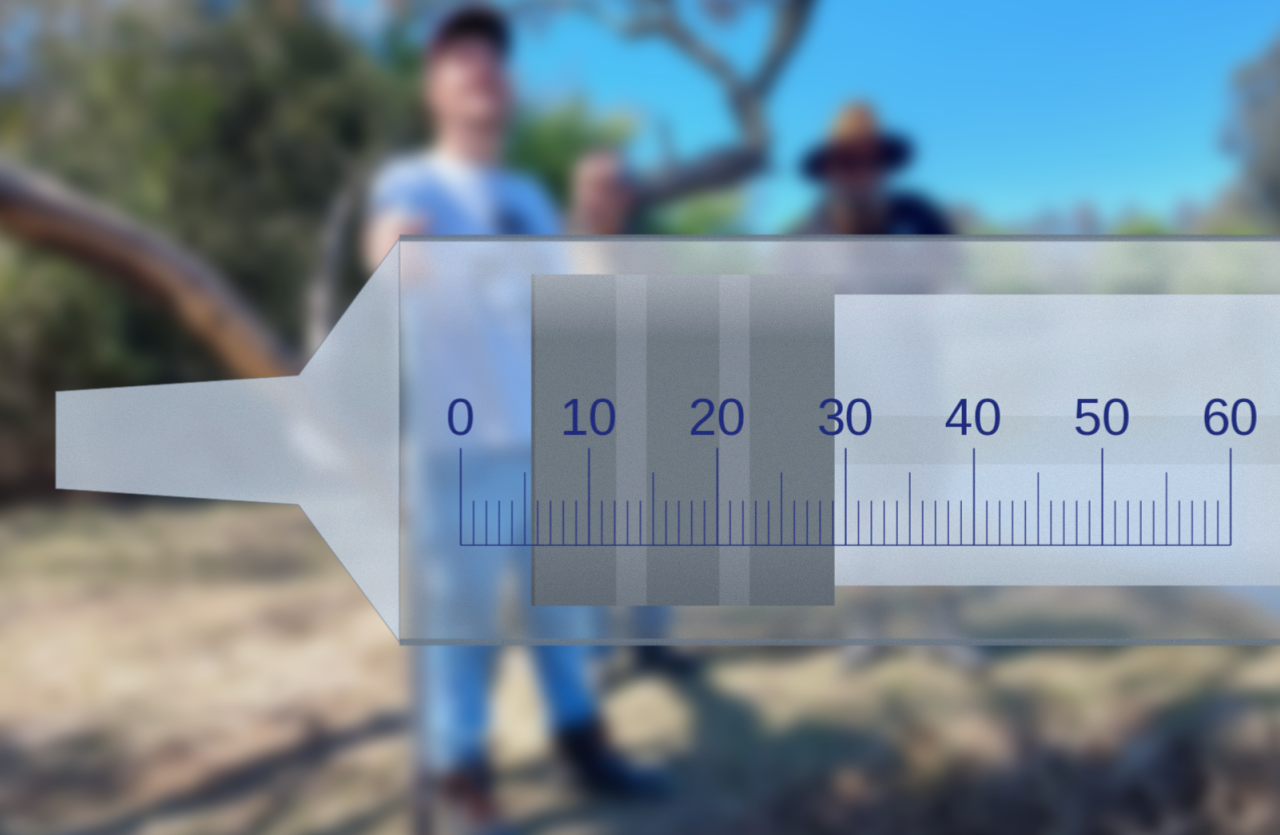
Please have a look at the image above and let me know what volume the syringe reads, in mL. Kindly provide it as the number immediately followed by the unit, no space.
5.5mL
